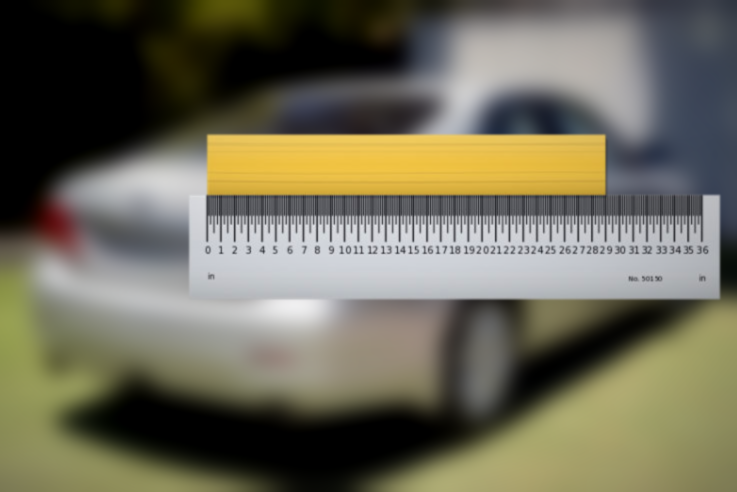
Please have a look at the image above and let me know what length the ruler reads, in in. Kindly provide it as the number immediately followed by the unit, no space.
29in
